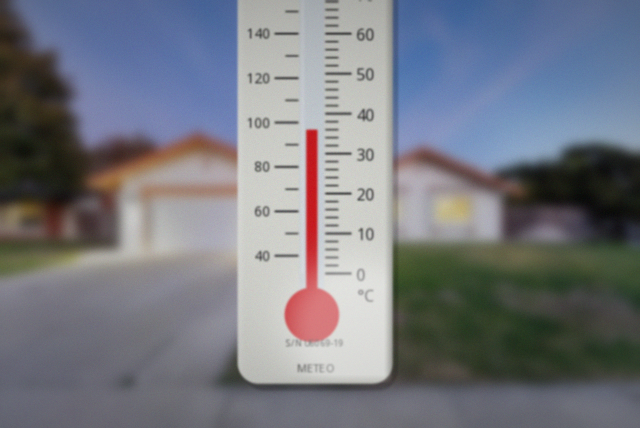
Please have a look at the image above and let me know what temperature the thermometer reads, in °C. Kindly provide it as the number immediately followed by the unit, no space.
36°C
